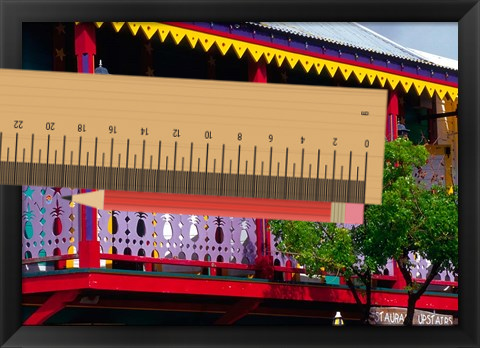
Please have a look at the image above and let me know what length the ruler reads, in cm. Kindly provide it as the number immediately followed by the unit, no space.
19cm
